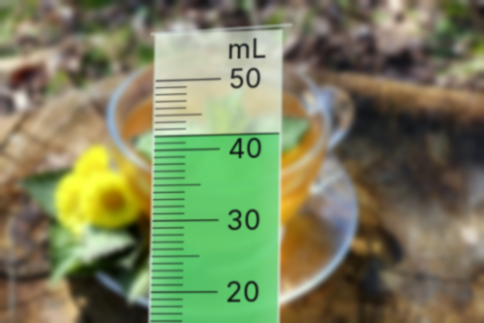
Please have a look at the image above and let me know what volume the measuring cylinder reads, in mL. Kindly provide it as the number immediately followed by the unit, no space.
42mL
